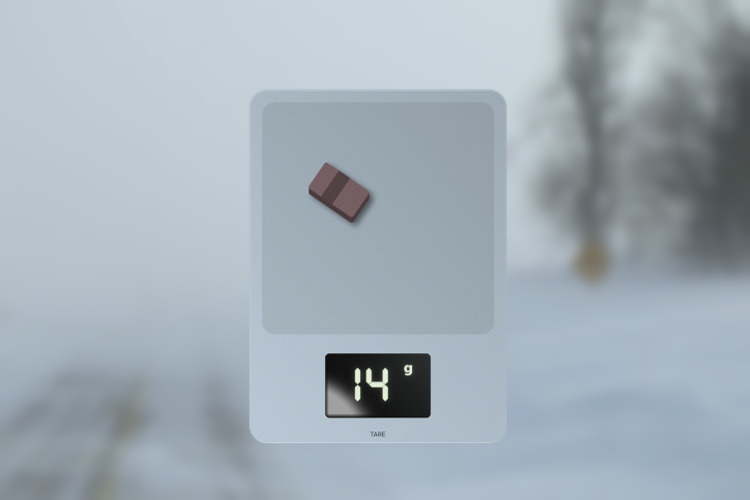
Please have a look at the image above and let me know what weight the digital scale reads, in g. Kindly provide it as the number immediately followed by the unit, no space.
14g
